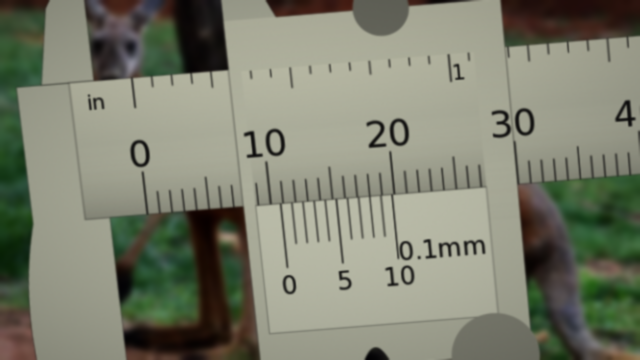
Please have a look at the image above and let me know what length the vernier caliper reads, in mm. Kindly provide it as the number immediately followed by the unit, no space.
10.8mm
